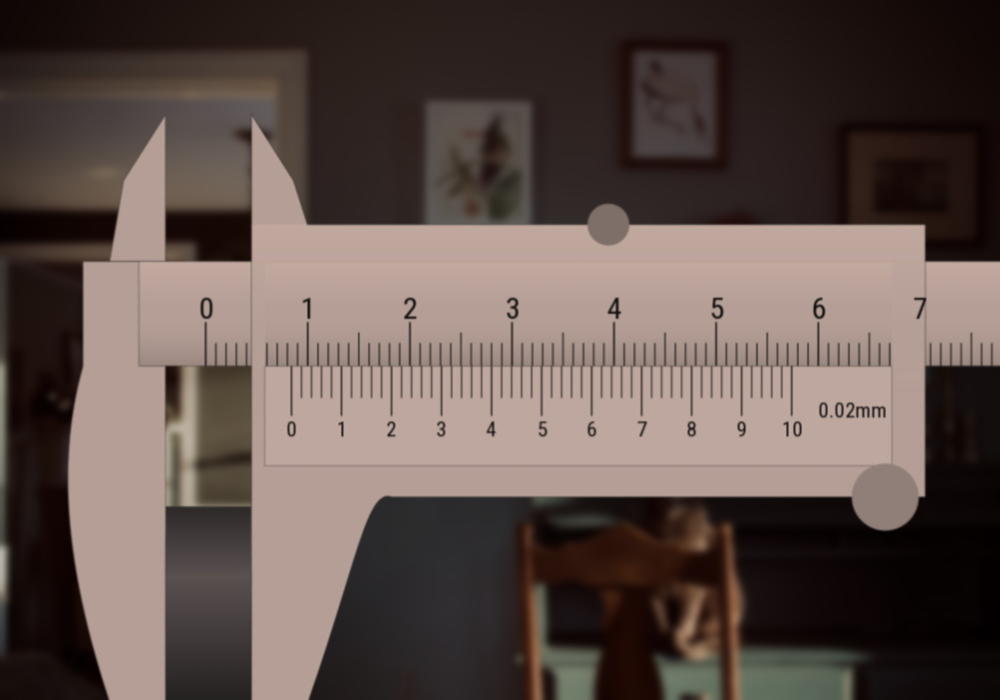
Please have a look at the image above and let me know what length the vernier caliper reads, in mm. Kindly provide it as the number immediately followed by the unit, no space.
8.4mm
